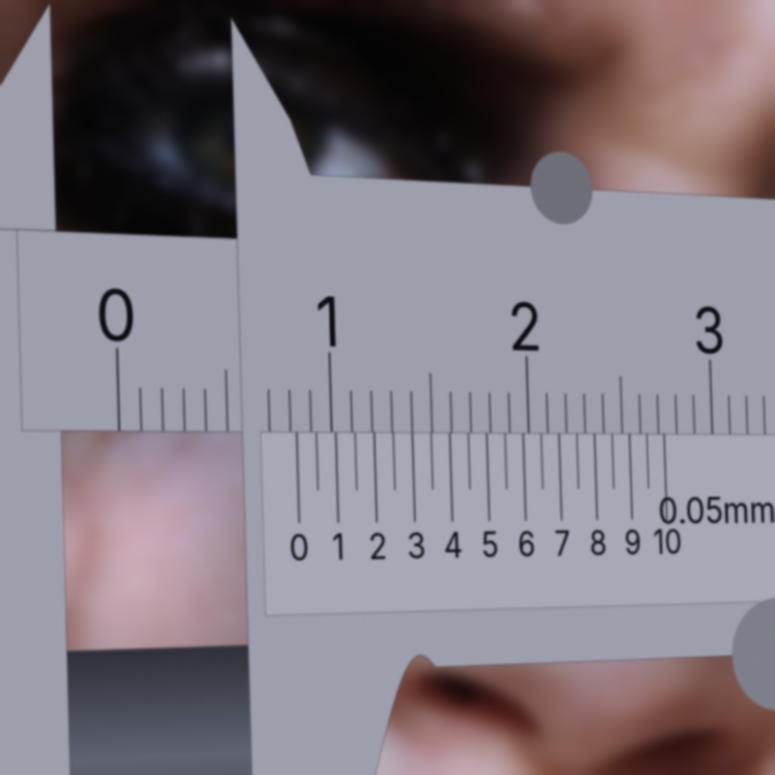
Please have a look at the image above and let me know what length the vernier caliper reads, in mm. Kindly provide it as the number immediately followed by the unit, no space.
8.3mm
